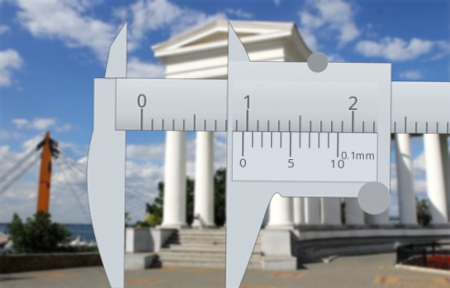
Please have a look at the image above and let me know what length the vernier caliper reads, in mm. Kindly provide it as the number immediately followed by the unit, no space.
9.6mm
